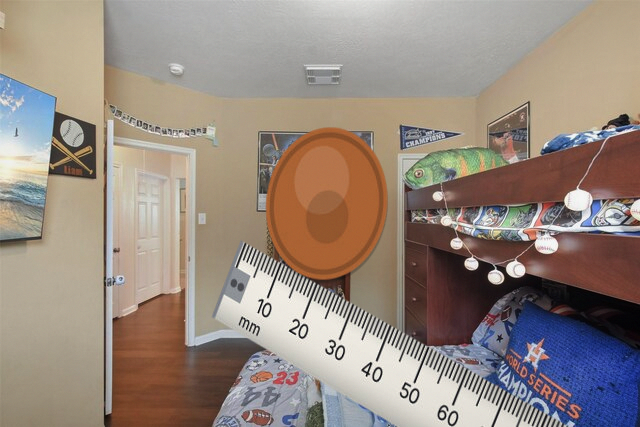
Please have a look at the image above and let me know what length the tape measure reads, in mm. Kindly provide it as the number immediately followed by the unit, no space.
30mm
